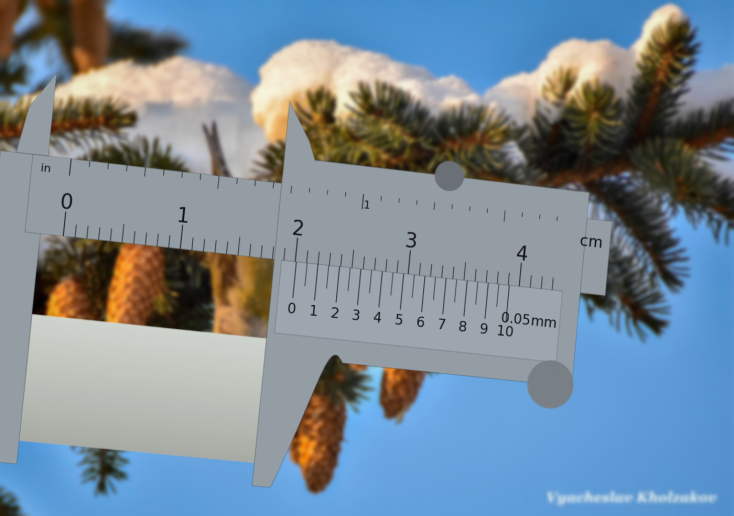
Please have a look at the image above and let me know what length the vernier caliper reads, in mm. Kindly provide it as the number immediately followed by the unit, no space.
20.1mm
